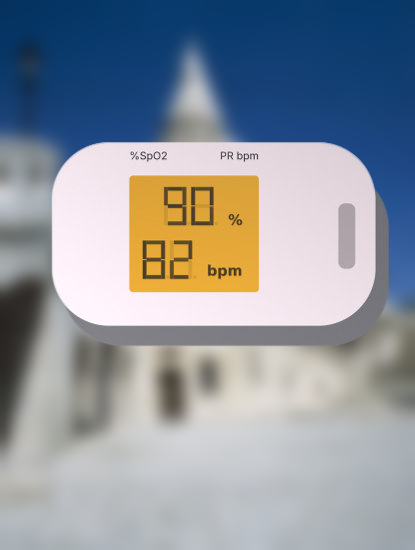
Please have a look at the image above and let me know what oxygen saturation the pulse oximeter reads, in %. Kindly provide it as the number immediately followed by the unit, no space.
90%
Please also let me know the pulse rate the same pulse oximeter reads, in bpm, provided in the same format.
82bpm
